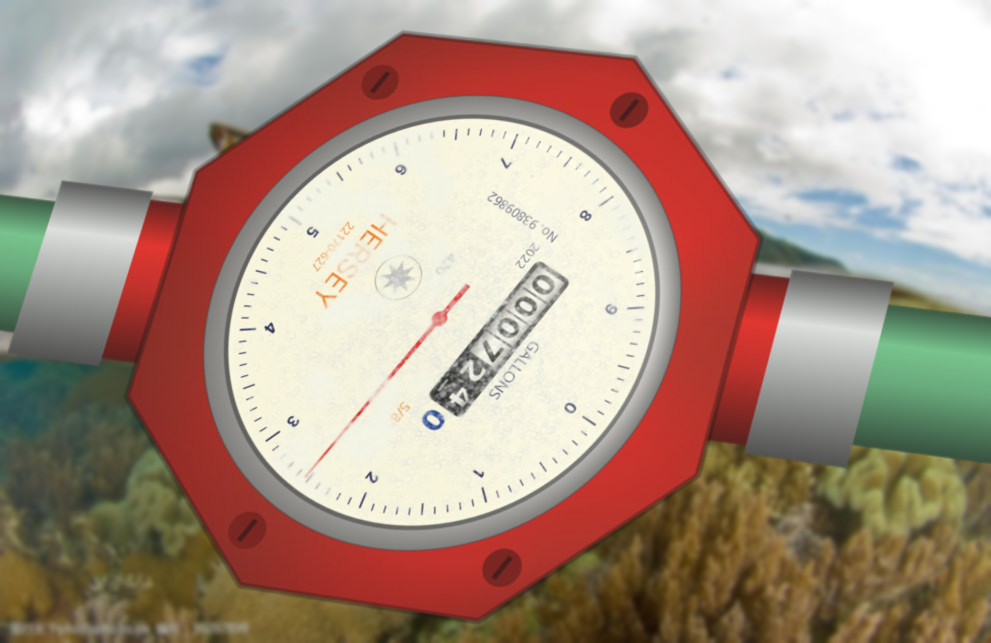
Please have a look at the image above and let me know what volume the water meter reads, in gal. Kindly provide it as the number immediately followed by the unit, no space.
7242.5gal
